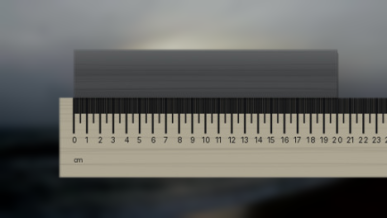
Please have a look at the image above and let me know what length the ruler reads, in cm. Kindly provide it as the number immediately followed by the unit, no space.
20cm
